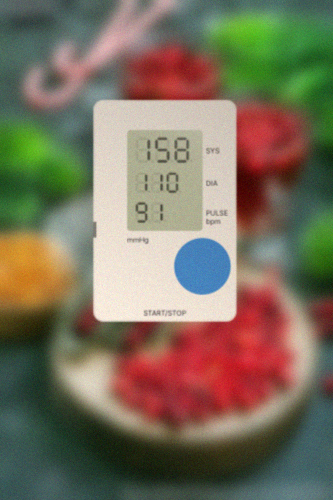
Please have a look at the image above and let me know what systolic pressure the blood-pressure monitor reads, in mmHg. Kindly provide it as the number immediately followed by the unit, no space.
158mmHg
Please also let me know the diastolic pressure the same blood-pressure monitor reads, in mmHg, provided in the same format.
110mmHg
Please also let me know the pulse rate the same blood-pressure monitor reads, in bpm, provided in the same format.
91bpm
